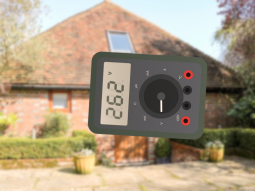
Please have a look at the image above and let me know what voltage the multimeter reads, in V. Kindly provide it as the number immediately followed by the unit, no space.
262V
